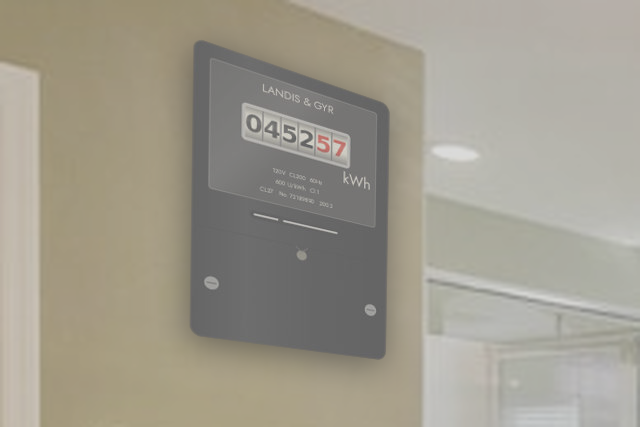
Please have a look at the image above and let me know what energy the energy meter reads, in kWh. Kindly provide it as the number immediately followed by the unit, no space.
452.57kWh
